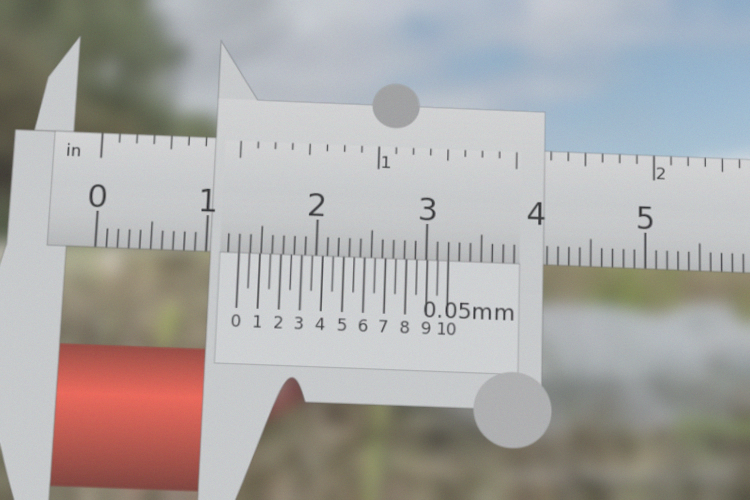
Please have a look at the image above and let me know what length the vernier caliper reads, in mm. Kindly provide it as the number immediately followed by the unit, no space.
13.0mm
